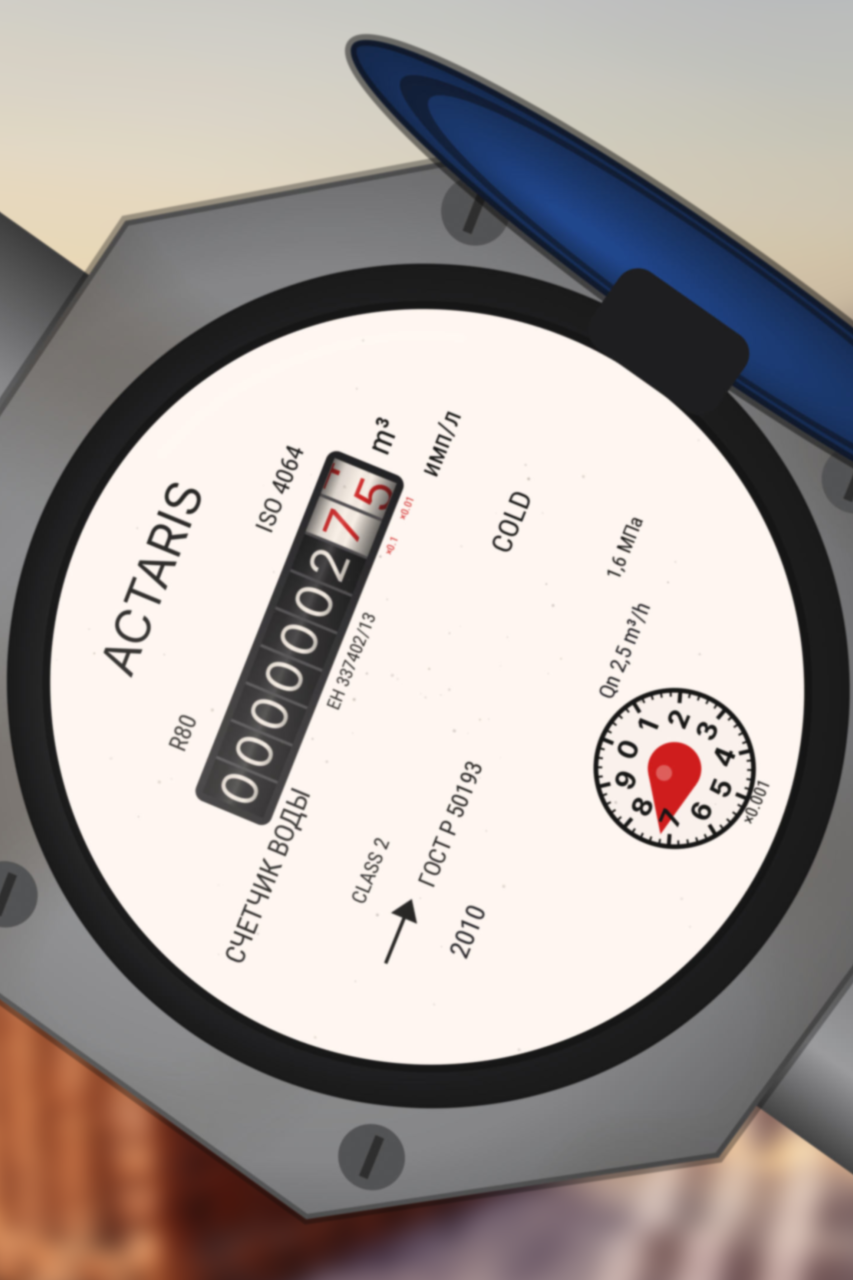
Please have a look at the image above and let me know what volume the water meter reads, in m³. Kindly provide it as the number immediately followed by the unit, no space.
2.747m³
